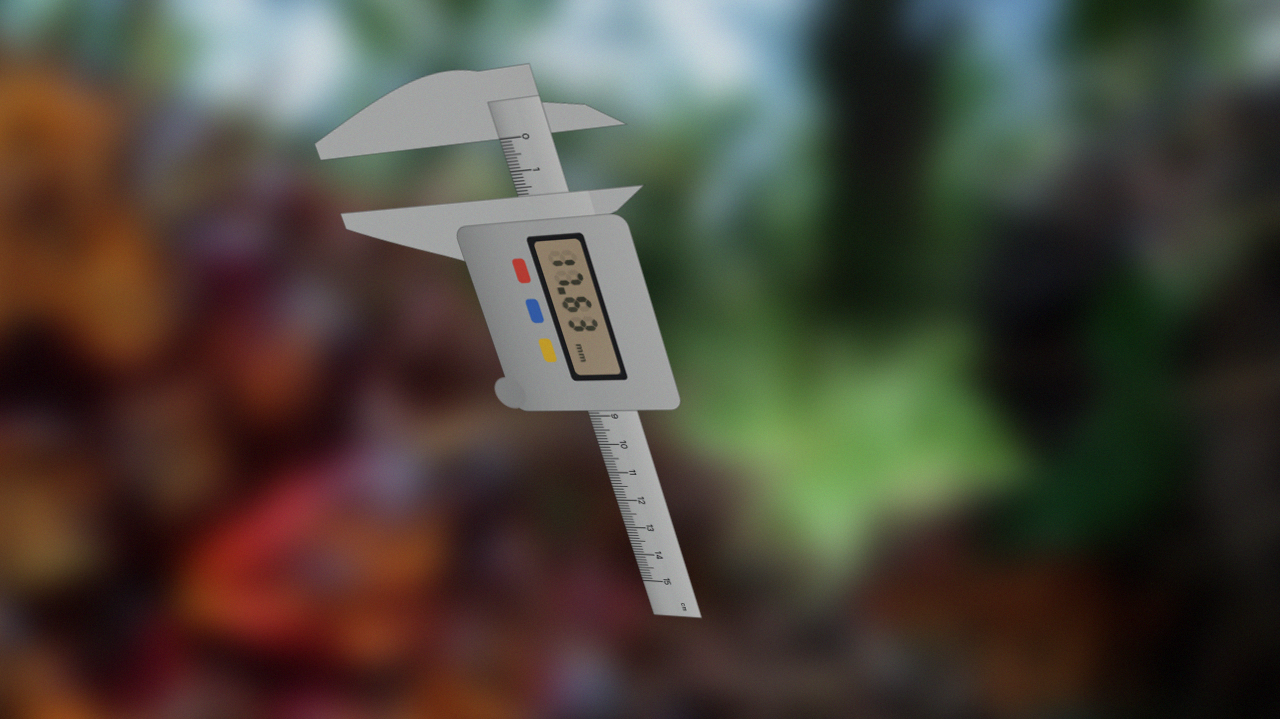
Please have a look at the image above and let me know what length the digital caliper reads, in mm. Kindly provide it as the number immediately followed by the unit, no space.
17.63mm
